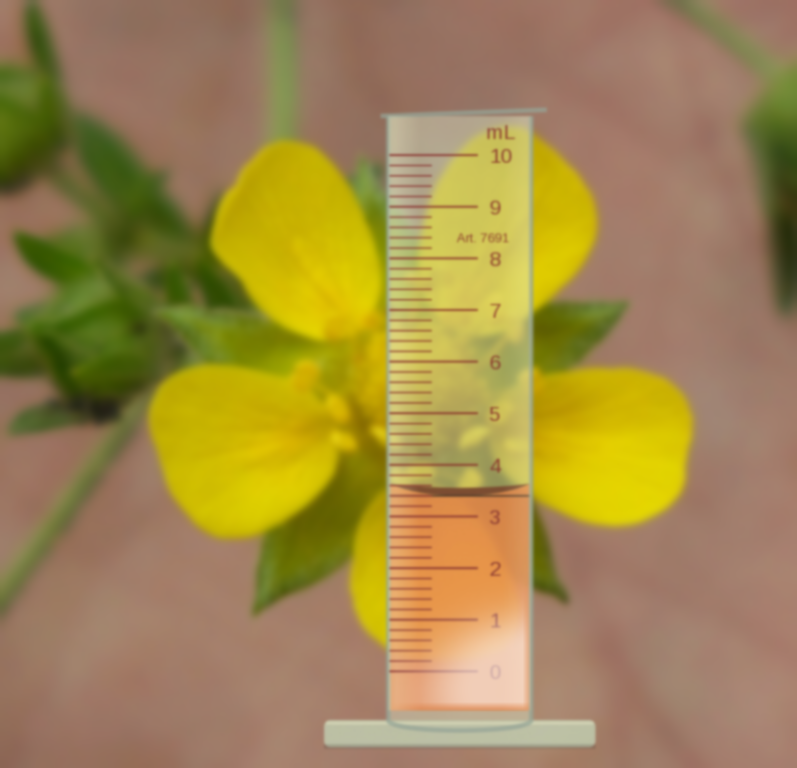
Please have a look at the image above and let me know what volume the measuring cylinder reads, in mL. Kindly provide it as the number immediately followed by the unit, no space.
3.4mL
